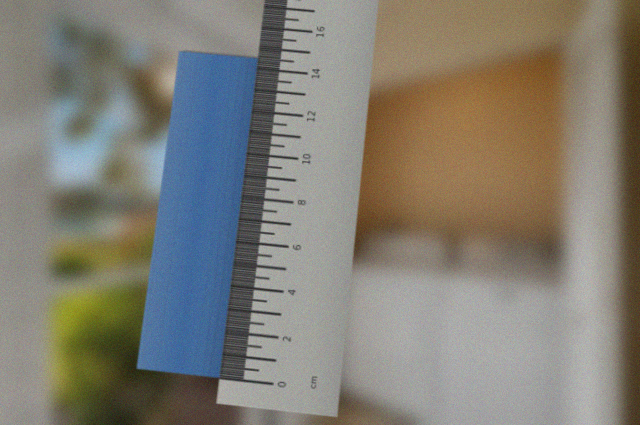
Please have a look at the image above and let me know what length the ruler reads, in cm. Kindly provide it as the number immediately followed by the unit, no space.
14.5cm
